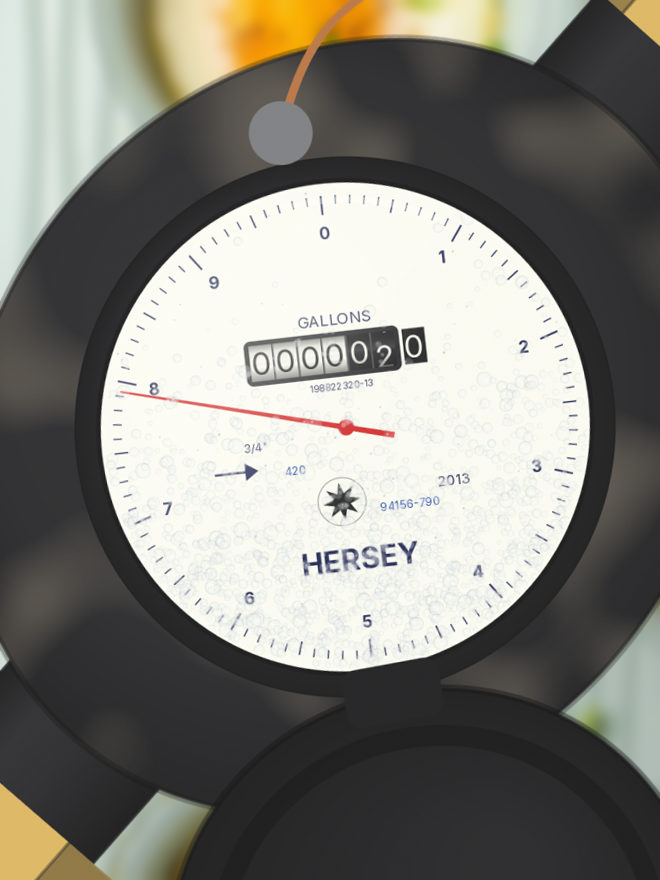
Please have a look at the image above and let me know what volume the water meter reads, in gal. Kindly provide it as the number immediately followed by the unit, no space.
17.9gal
